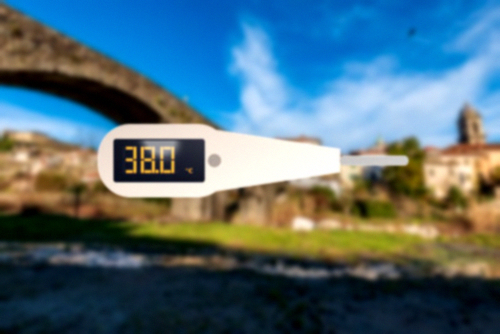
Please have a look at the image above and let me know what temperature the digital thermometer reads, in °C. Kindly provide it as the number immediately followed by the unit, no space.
38.0°C
